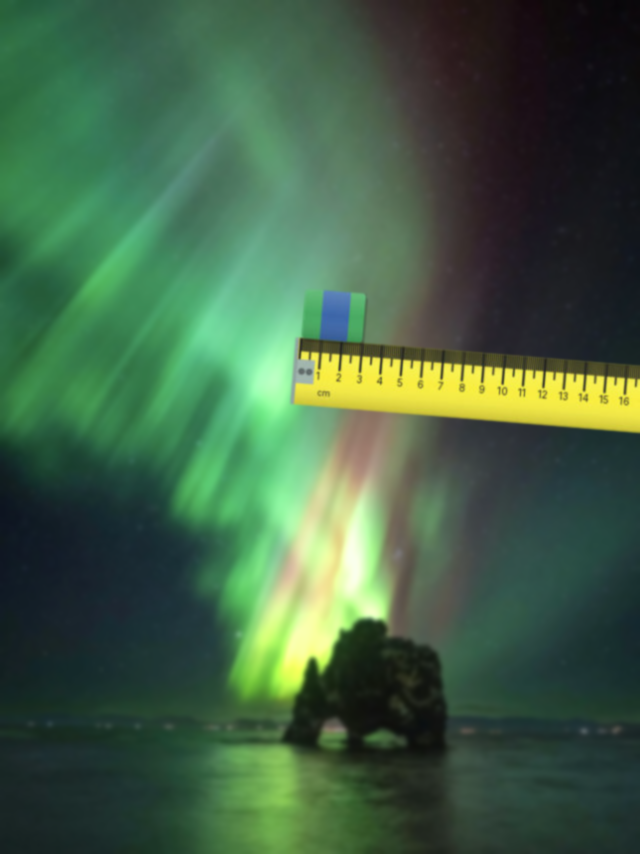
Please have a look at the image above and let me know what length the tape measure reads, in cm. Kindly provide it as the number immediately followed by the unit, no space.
3cm
